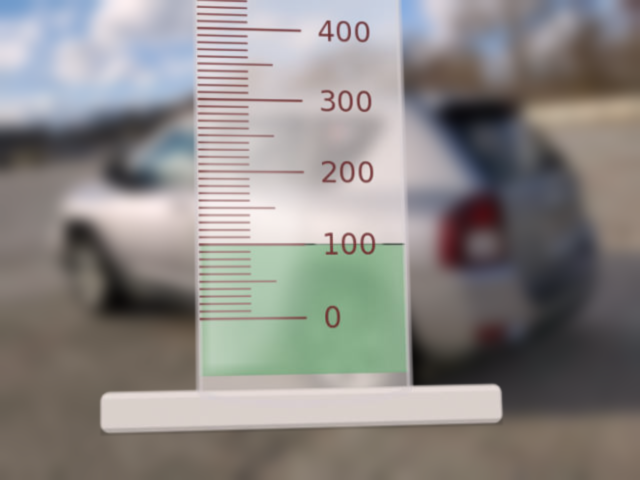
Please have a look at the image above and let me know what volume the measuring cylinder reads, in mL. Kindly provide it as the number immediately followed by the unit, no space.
100mL
